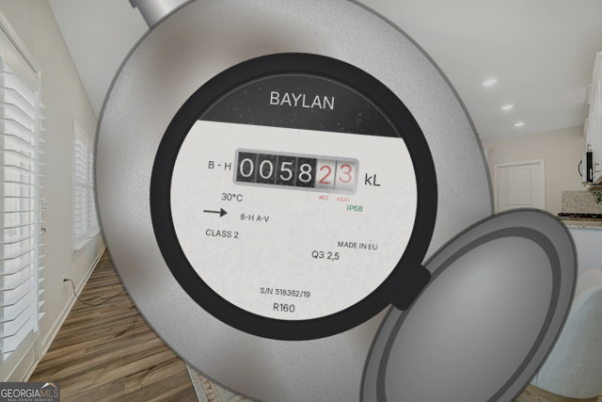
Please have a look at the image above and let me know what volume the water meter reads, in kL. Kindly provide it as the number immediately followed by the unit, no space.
58.23kL
